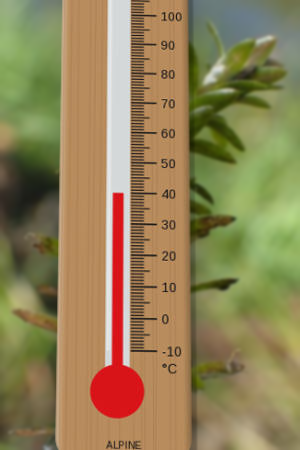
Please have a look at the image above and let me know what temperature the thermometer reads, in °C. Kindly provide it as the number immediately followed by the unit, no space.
40°C
